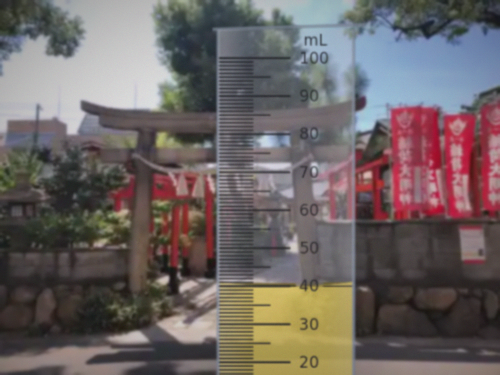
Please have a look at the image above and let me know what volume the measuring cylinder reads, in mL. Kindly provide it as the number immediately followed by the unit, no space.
40mL
